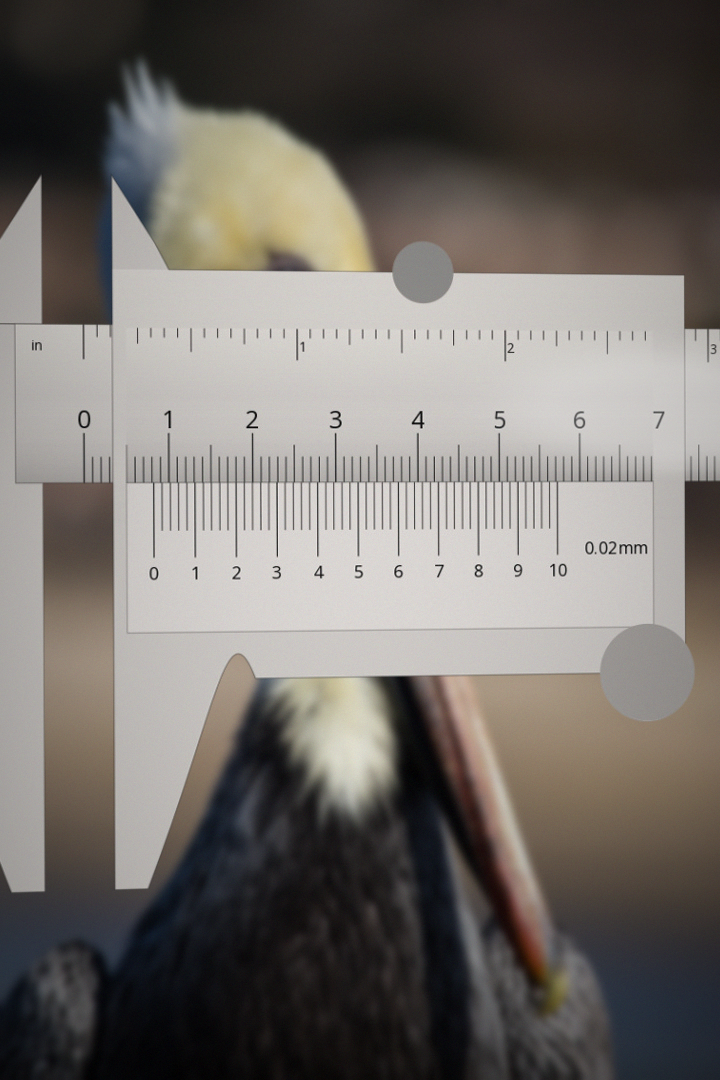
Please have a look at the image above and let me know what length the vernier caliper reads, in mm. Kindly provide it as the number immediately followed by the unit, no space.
8.2mm
